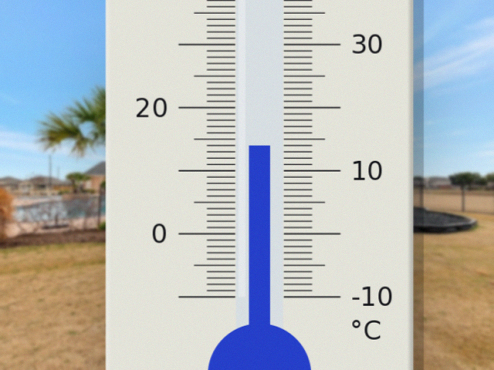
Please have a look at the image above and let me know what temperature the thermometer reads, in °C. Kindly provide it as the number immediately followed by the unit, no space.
14°C
